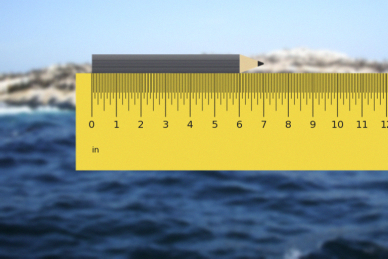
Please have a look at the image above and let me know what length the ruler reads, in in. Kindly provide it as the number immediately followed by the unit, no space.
7in
